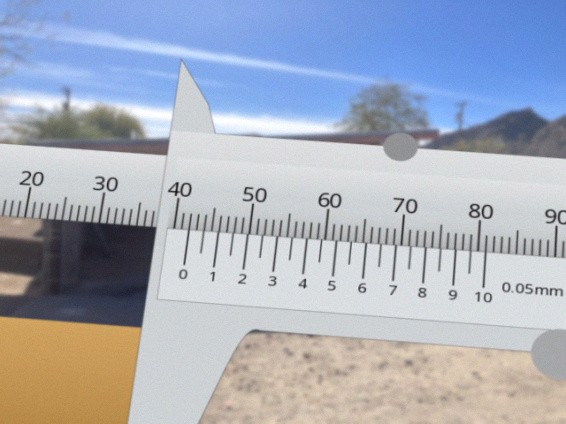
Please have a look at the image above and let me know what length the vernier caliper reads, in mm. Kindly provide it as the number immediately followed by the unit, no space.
42.0mm
